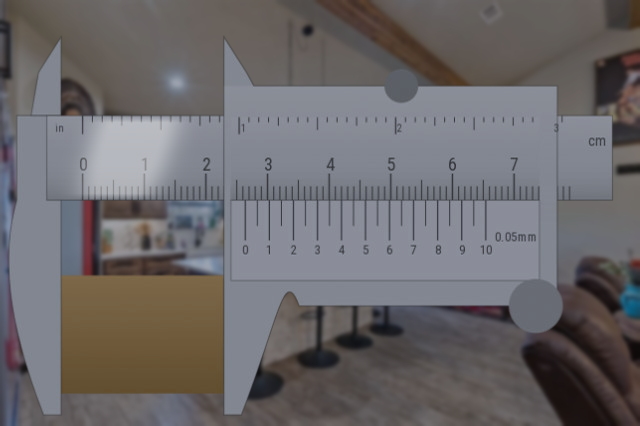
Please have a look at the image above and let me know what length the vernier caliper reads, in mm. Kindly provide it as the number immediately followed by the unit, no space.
26.4mm
